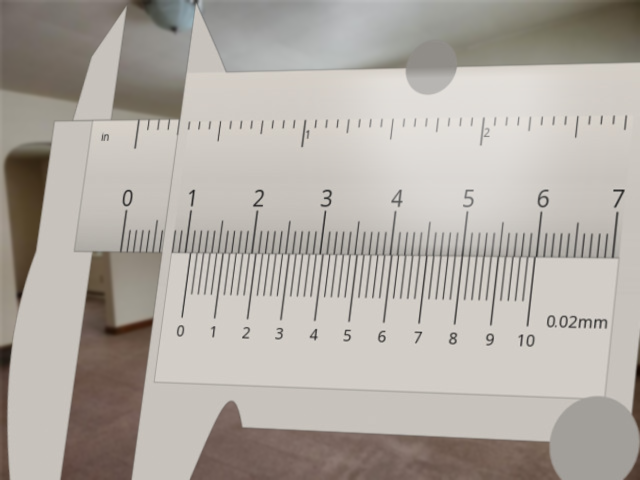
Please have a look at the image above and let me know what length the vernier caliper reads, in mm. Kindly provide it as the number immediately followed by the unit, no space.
10.8mm
